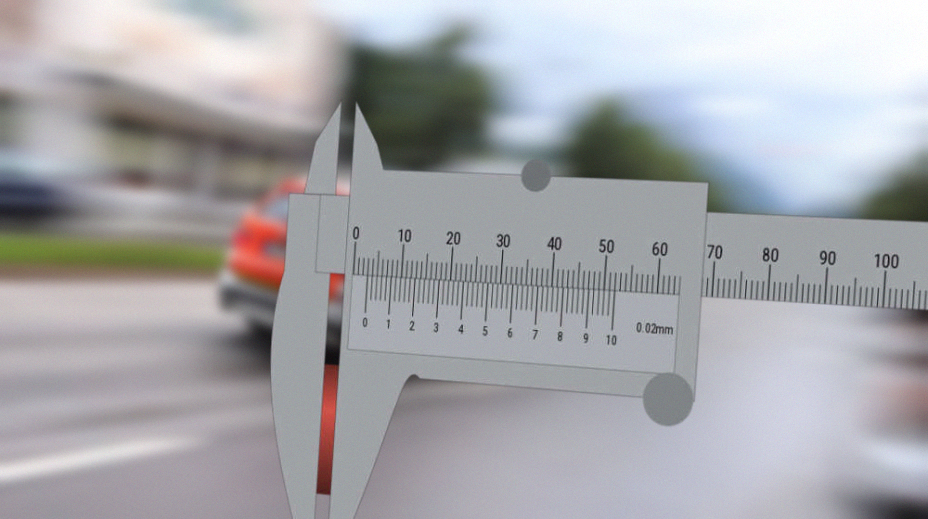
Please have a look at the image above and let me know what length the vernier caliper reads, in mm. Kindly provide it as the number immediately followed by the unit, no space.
3.0mm
